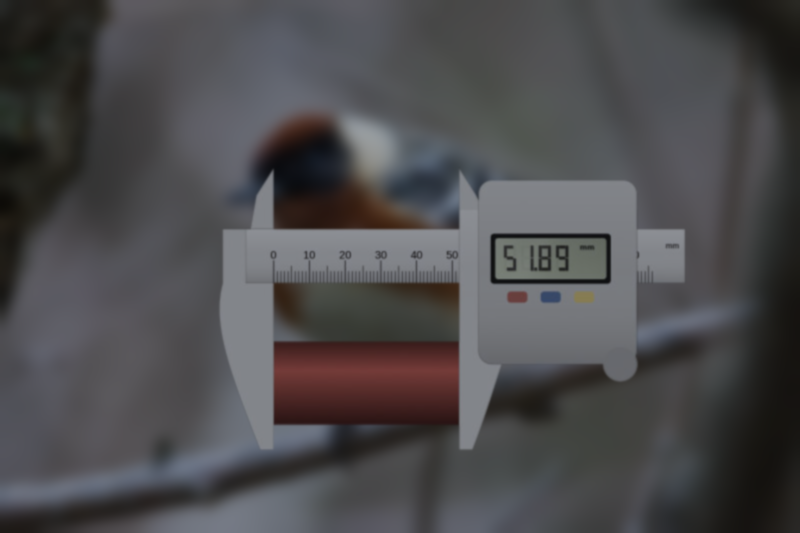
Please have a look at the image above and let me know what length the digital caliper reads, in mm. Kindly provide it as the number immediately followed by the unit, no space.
51.89mm
